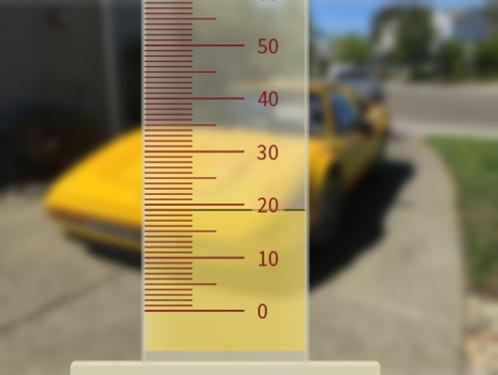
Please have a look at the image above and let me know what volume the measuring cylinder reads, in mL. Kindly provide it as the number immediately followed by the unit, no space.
19mL
